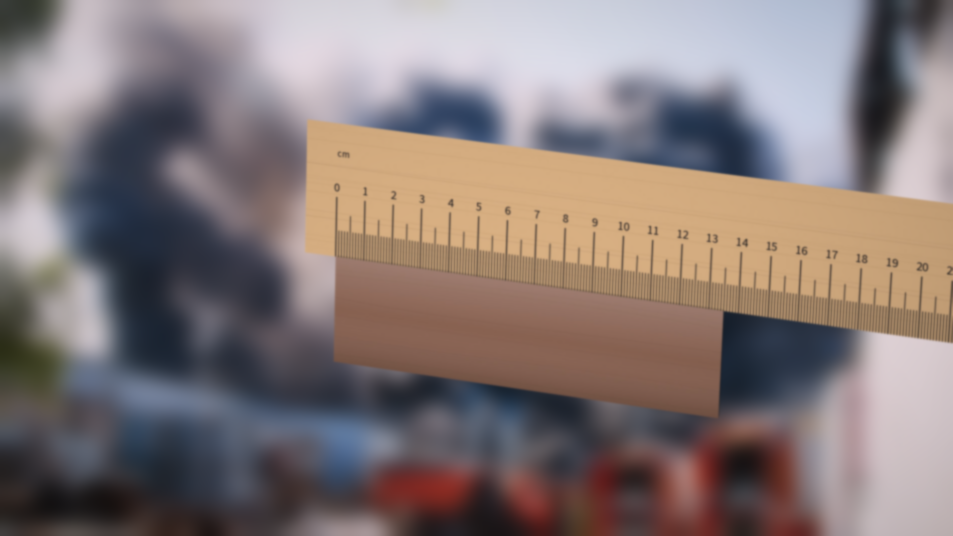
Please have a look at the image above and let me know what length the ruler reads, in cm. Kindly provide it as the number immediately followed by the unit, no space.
13.5cm
